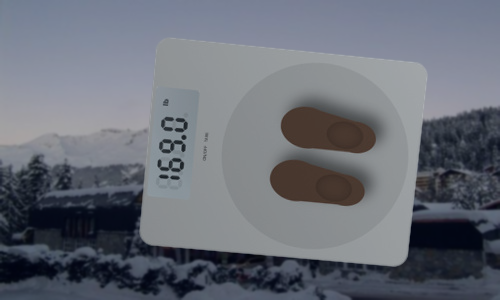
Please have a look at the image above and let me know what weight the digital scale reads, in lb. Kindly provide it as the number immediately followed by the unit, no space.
169.0lb
